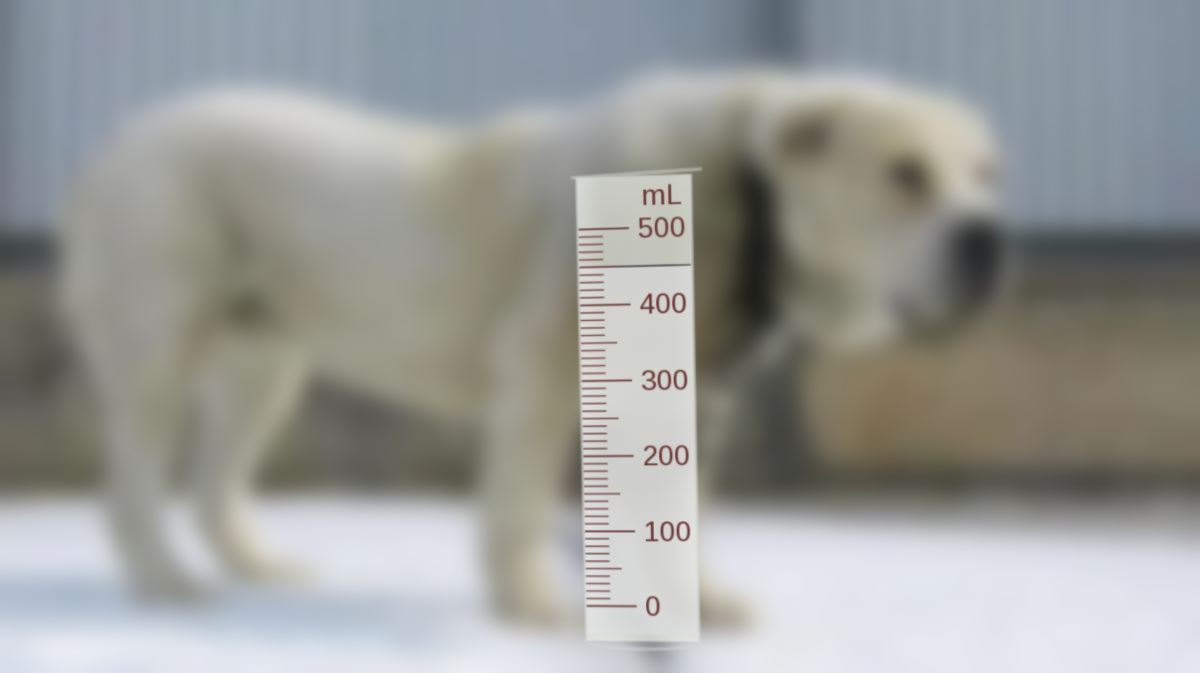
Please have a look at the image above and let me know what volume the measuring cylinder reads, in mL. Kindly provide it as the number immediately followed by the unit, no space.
450mL
